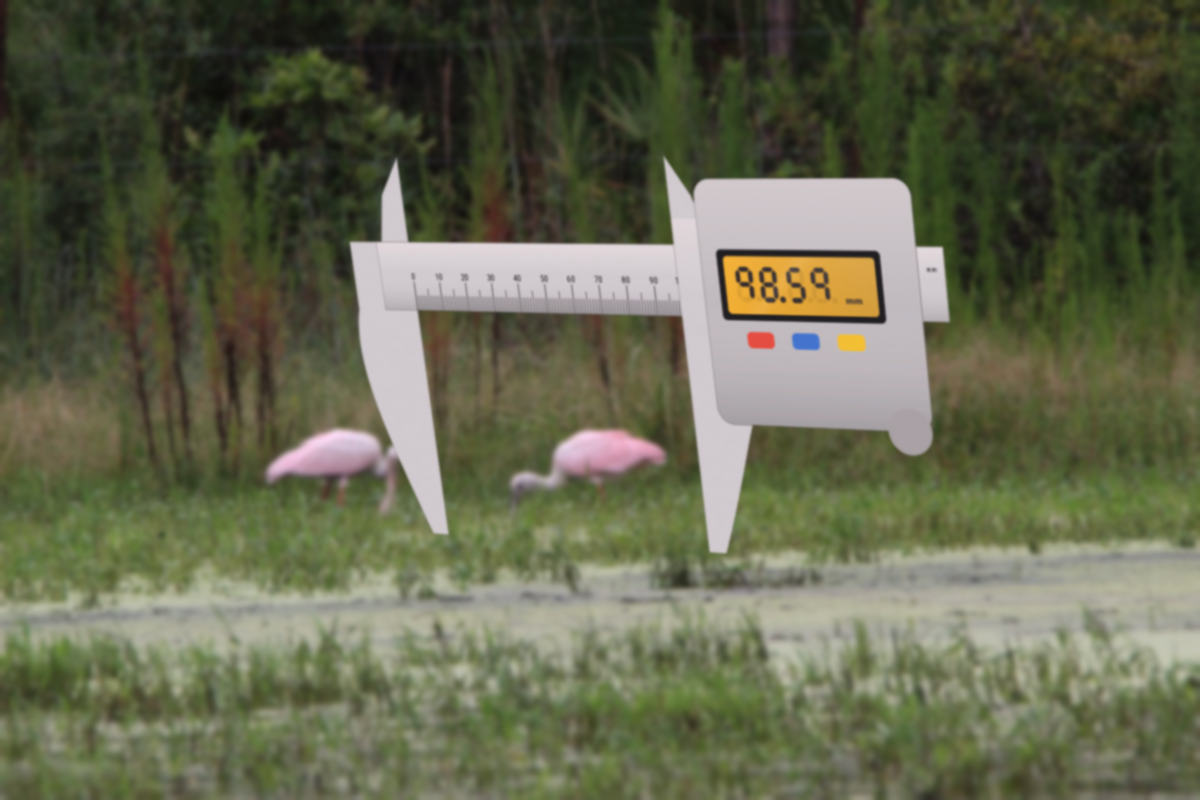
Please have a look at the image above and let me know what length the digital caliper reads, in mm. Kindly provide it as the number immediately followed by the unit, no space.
98.59mm
